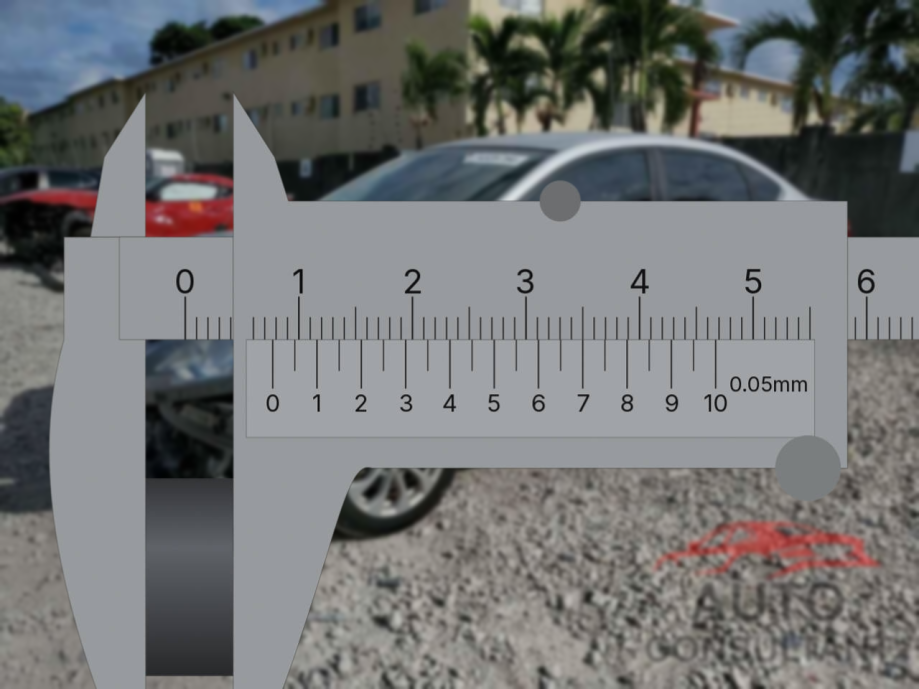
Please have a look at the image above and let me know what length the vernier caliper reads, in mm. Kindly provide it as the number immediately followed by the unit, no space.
7.7mm
